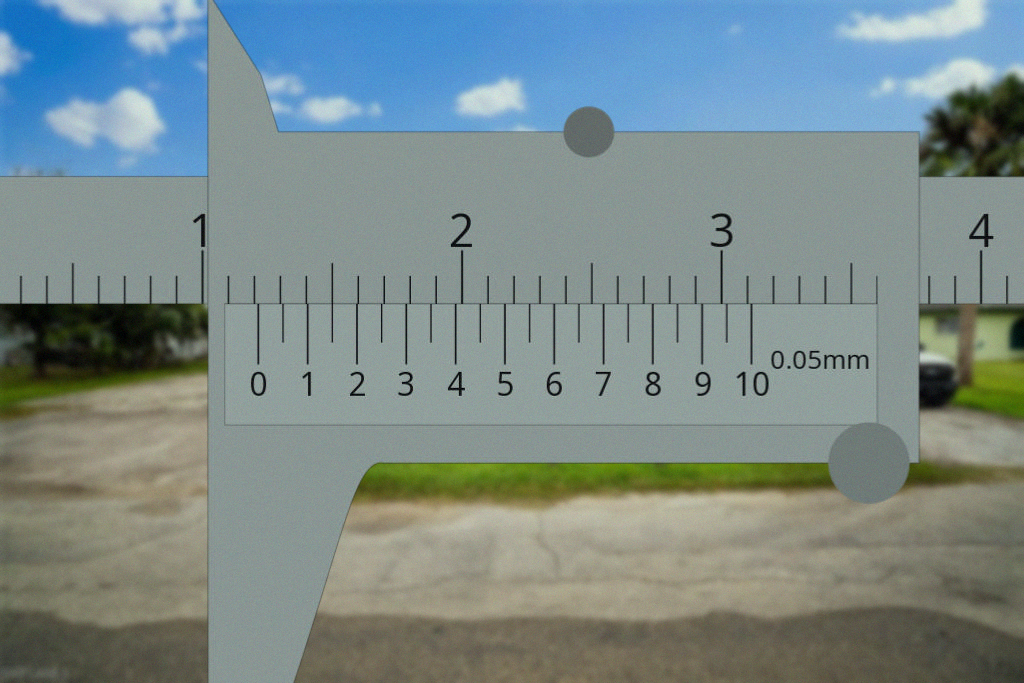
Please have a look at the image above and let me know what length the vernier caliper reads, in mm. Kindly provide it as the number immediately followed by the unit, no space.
12.15mm
